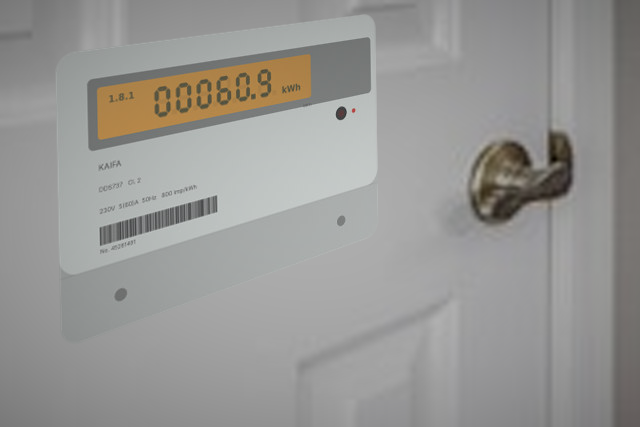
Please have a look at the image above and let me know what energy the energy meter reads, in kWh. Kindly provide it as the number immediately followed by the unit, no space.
60.9kWh
